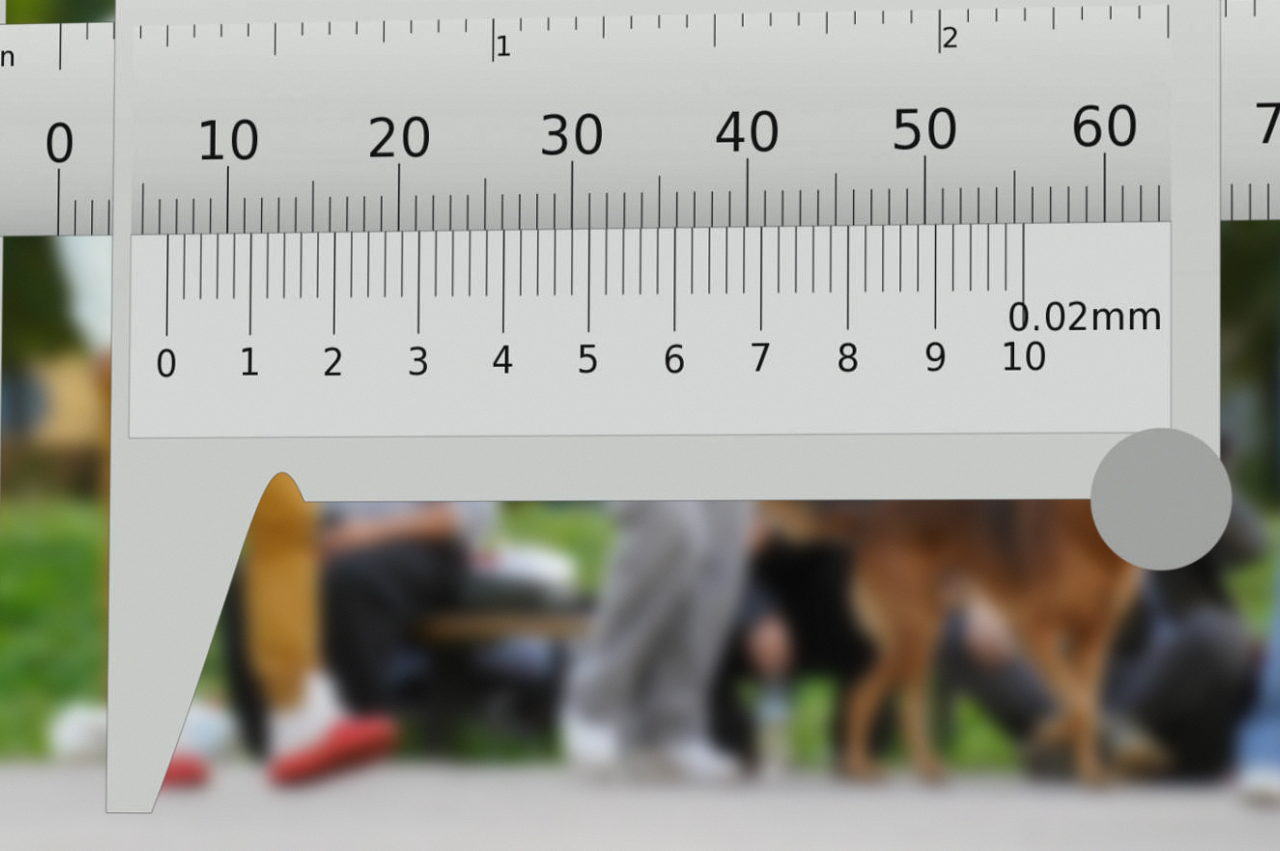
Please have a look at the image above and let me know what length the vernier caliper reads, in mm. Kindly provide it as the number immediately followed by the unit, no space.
6.5mm
